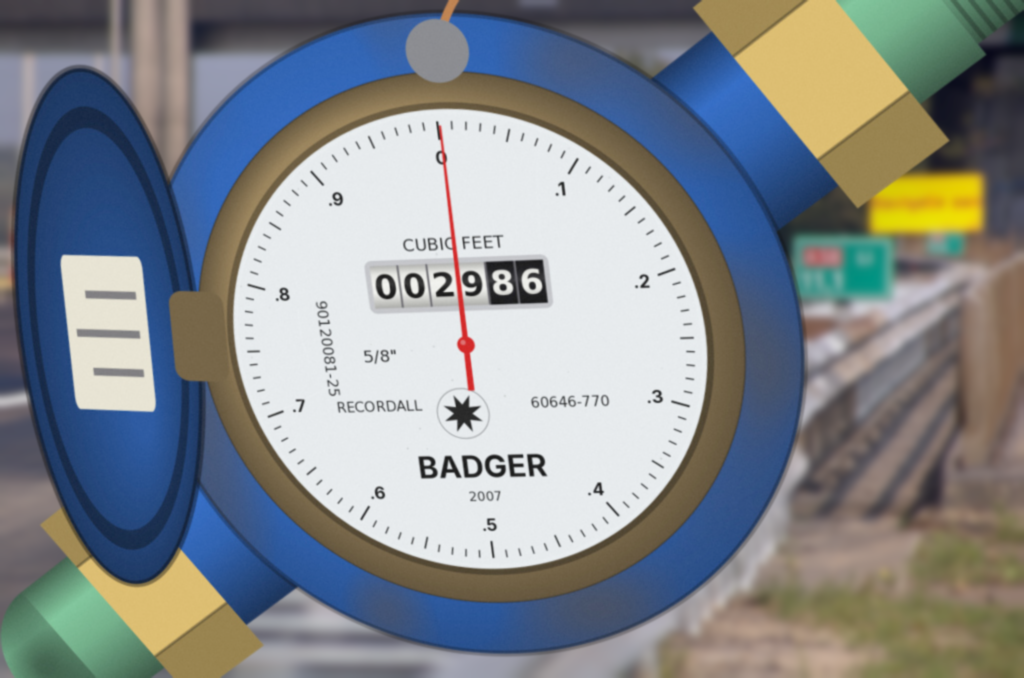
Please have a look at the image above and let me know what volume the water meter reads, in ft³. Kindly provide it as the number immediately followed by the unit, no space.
2986.00ft³
